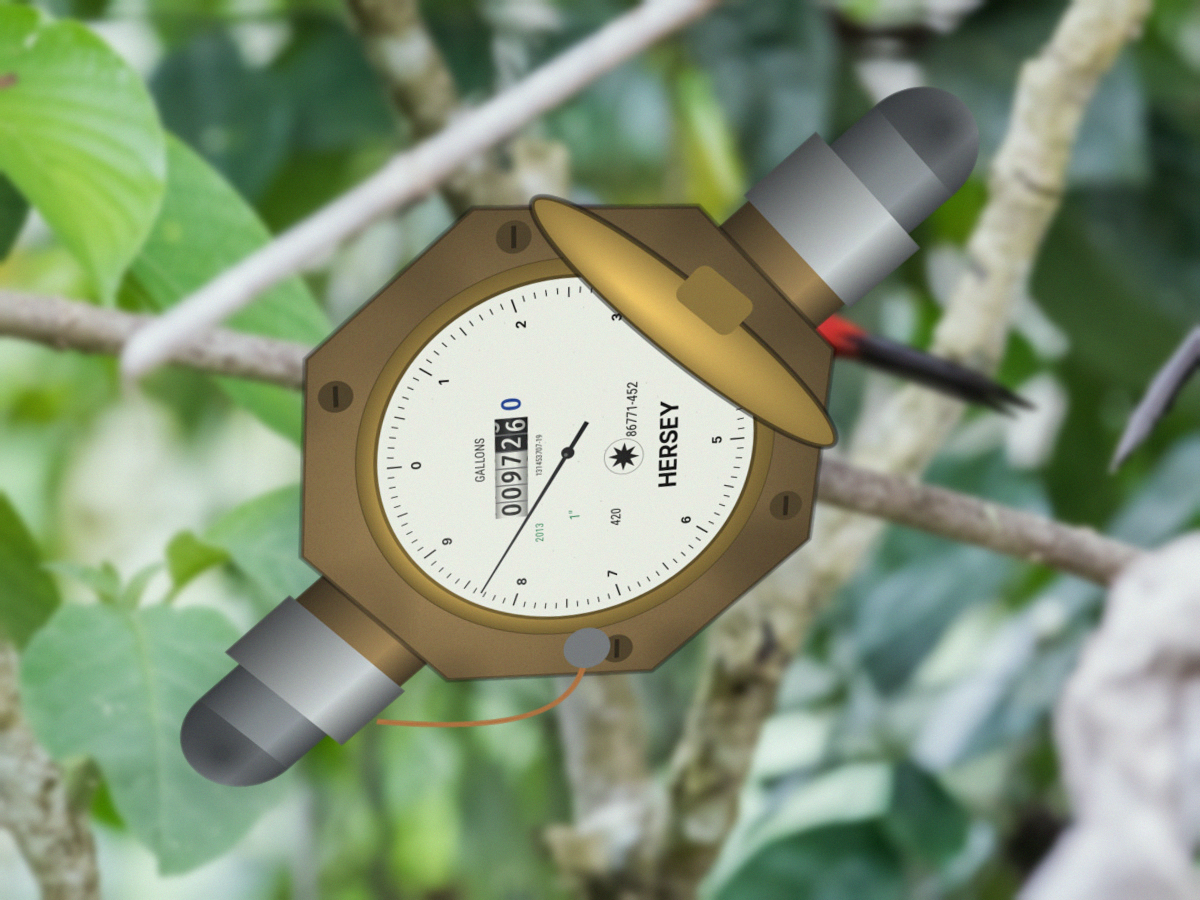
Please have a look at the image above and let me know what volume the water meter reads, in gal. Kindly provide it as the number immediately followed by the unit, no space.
97258.3gal
